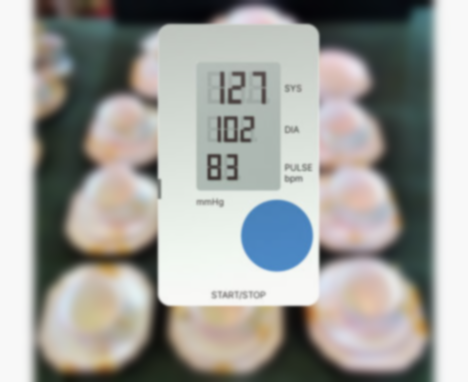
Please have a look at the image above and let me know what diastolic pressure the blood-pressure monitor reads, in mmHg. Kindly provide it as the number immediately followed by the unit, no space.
102mmHg
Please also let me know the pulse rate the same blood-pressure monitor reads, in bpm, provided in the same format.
83bpm
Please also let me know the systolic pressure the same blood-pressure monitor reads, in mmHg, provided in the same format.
127mmHg
